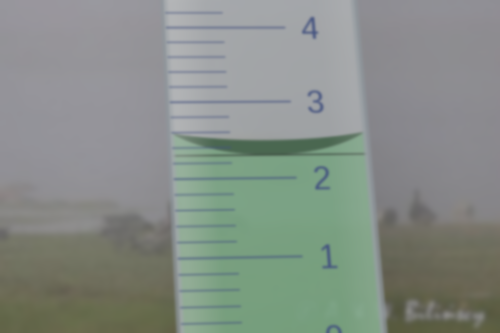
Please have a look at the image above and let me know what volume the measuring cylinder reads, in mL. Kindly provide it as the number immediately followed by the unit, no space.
2.3mL
